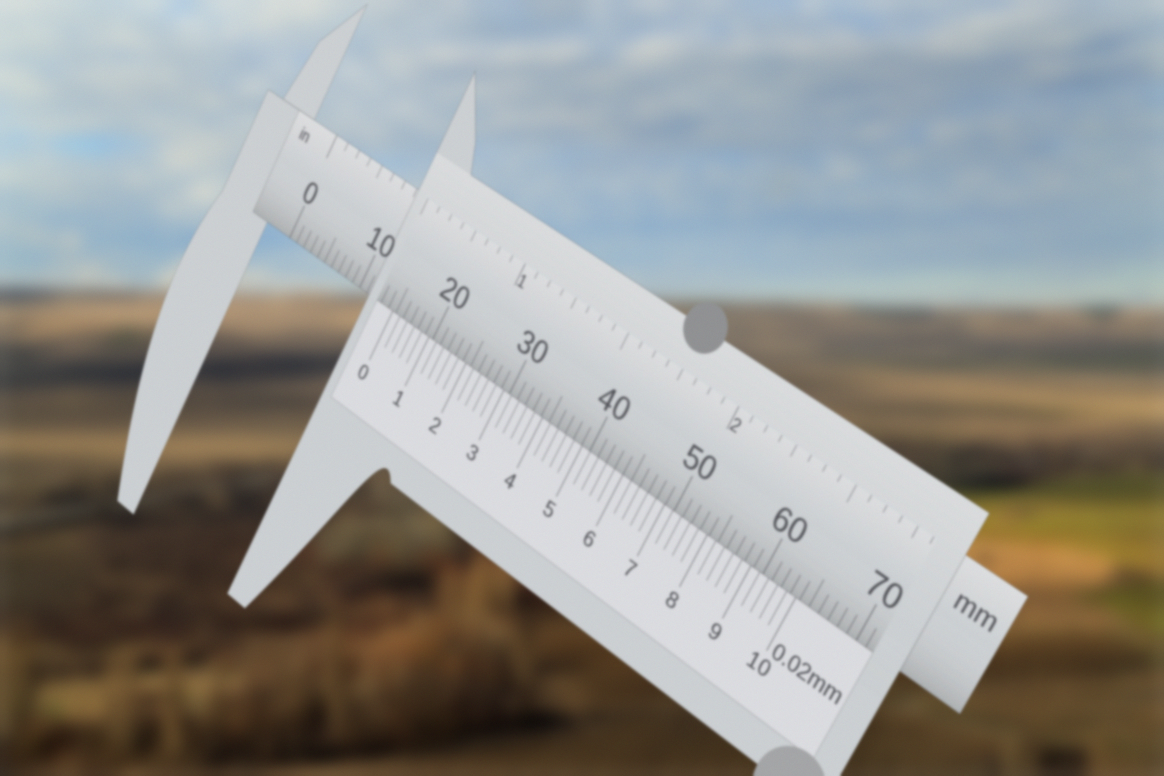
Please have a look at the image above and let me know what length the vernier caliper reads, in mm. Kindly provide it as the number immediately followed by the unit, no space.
14.6mm
